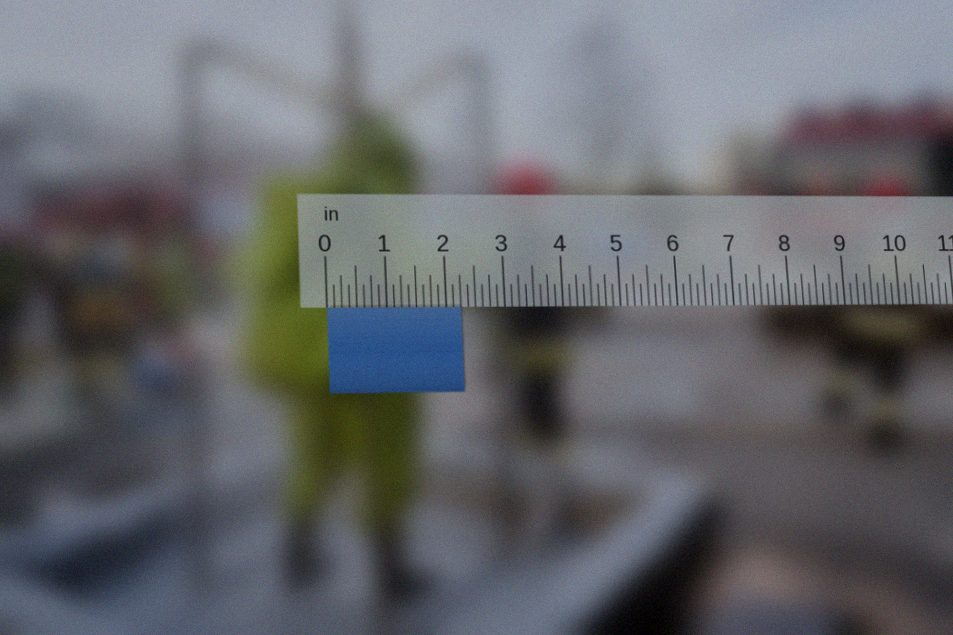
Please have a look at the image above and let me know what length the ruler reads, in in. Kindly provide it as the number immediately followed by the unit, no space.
2.25in
